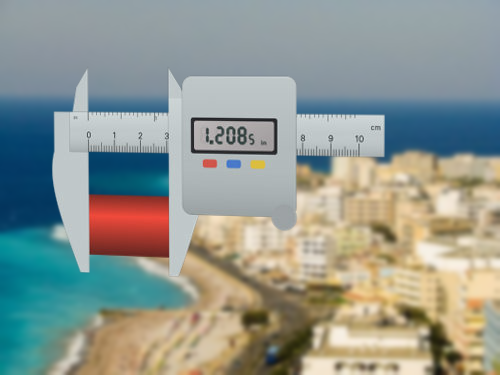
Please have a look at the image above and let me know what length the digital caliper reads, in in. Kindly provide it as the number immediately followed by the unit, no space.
1.2085in
